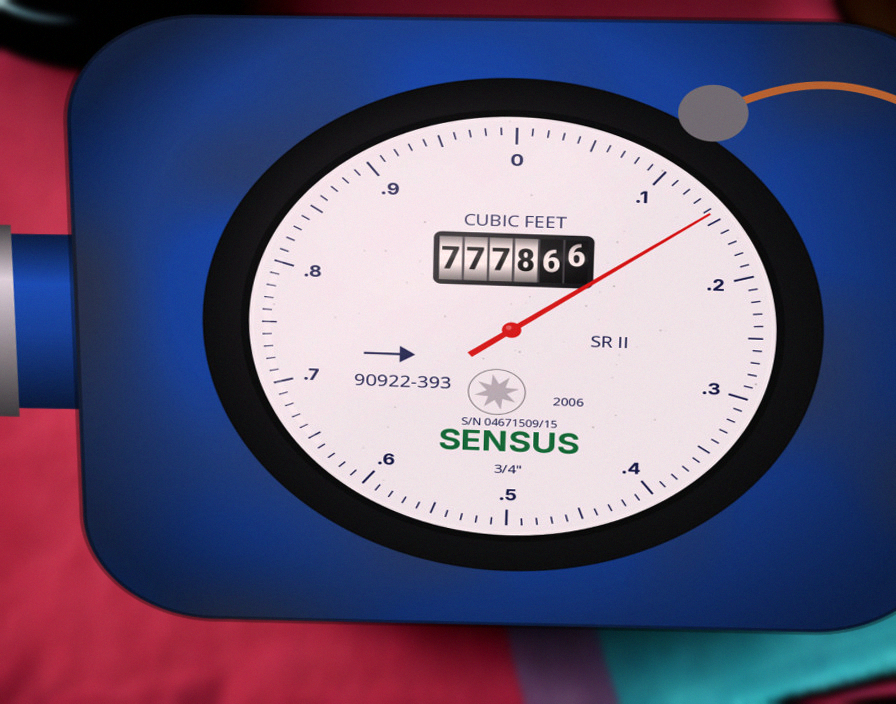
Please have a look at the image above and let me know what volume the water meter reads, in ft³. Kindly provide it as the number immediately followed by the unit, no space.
777866.14ft³
